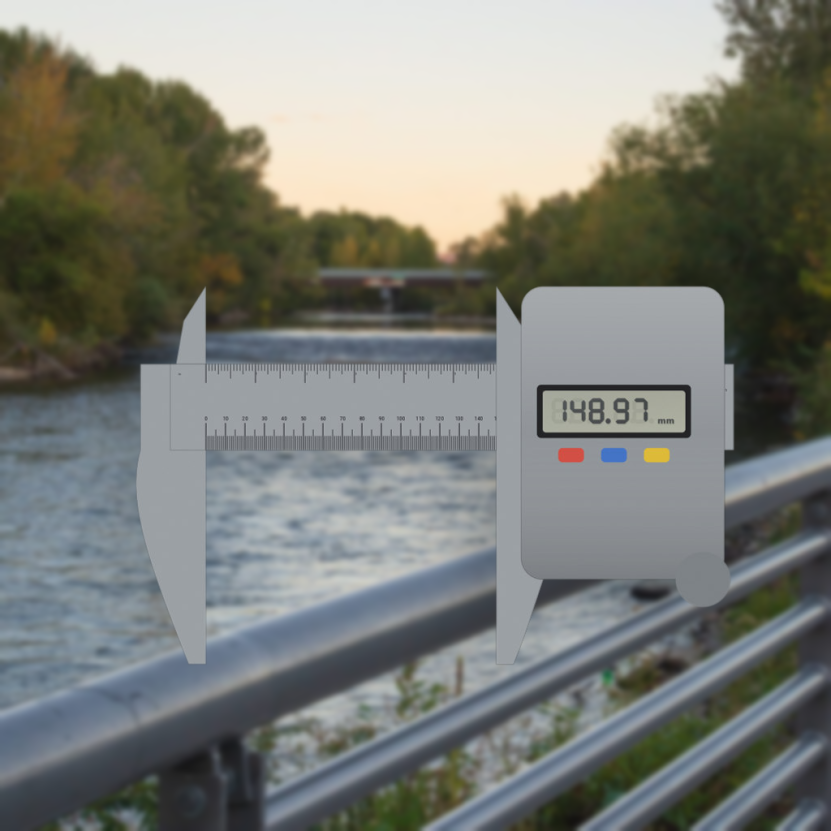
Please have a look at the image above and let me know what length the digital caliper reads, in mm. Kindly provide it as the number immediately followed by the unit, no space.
148.97mm
